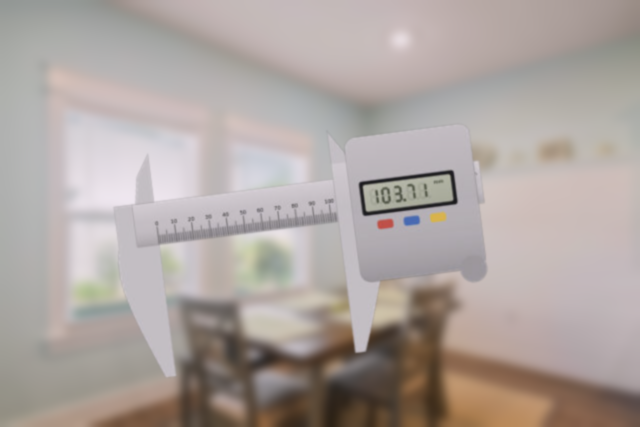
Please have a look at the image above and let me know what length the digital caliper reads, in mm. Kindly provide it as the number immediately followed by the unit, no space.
103.71mm
